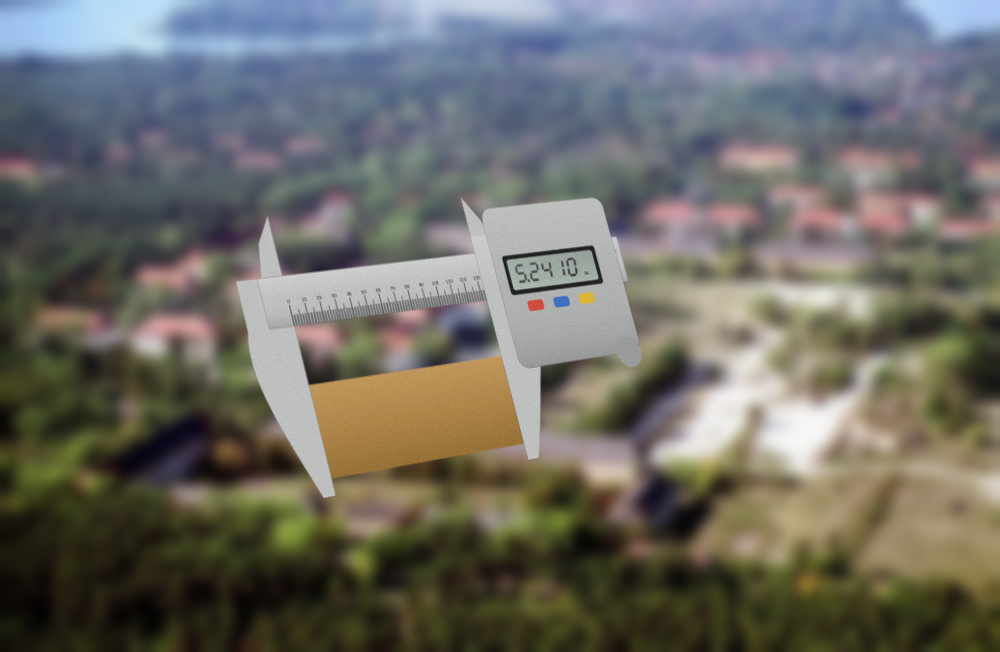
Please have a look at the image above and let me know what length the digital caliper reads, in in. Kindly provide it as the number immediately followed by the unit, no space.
5.2410in
